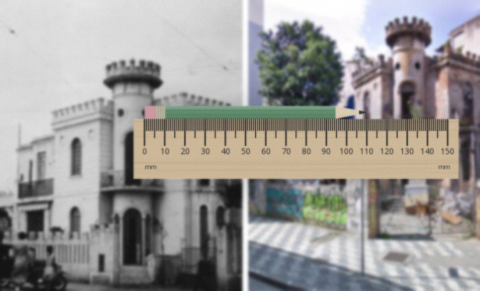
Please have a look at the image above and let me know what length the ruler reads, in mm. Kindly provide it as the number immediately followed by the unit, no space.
110mm
